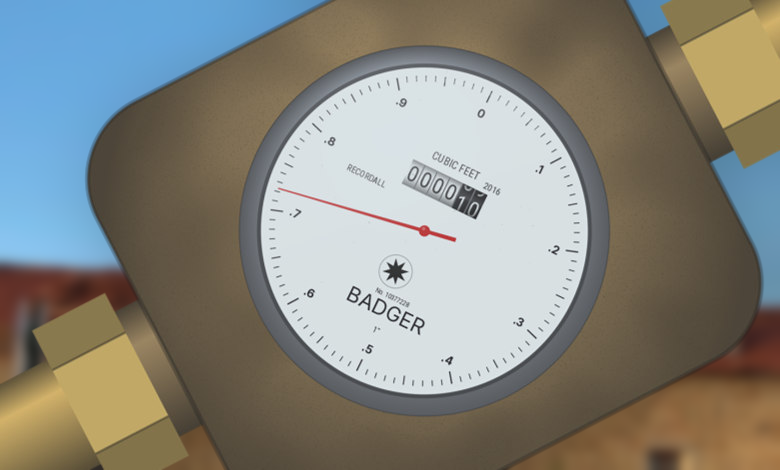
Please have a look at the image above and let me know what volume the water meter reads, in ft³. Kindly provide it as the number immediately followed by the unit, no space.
9.72ft³
